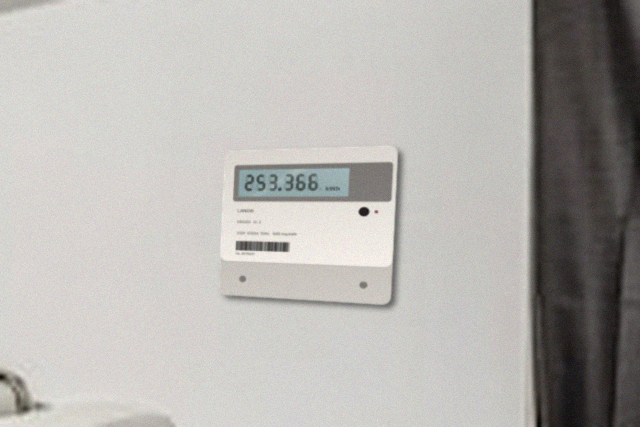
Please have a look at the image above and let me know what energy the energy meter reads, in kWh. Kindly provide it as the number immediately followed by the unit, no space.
253.366kWh
